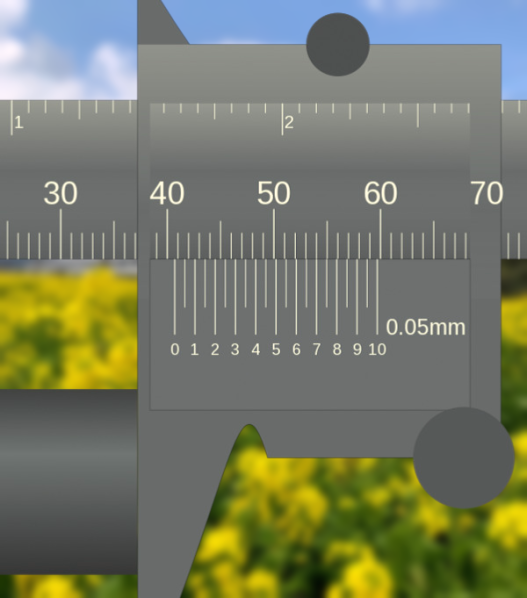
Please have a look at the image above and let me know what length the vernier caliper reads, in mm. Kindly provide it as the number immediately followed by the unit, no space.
40.7mm
